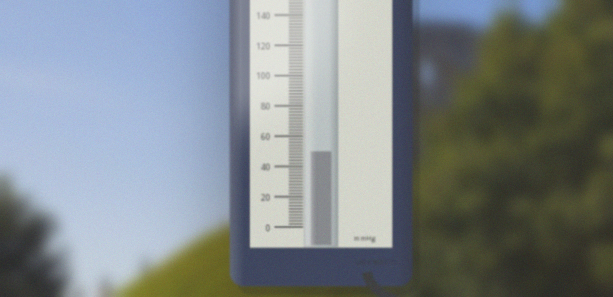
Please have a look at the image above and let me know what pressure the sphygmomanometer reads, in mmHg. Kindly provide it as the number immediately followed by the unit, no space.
50mmHg
